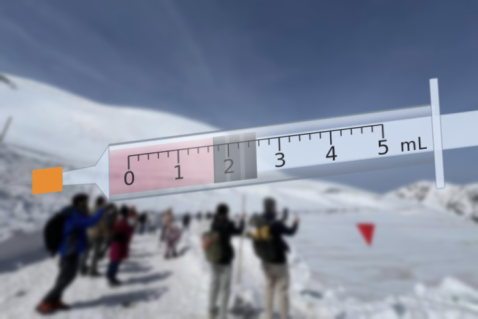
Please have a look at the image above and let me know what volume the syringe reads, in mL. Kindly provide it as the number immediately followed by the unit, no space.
1.7mL
